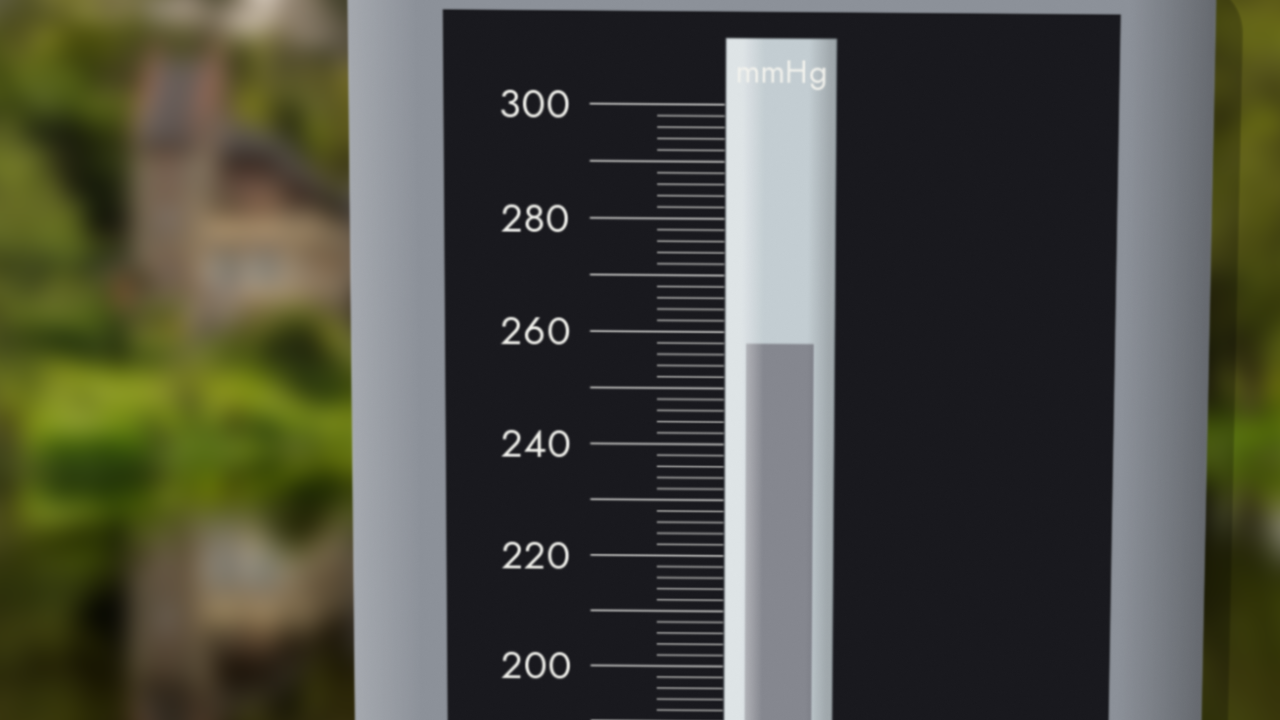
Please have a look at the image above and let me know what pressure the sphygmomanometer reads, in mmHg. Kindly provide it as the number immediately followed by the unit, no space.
258mmHg
